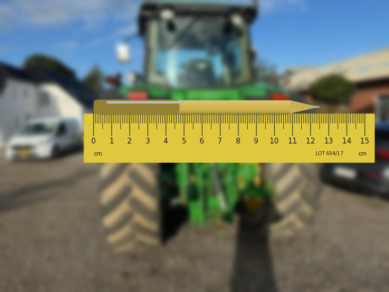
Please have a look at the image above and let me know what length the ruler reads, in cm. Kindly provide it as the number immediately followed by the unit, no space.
12.5cm
